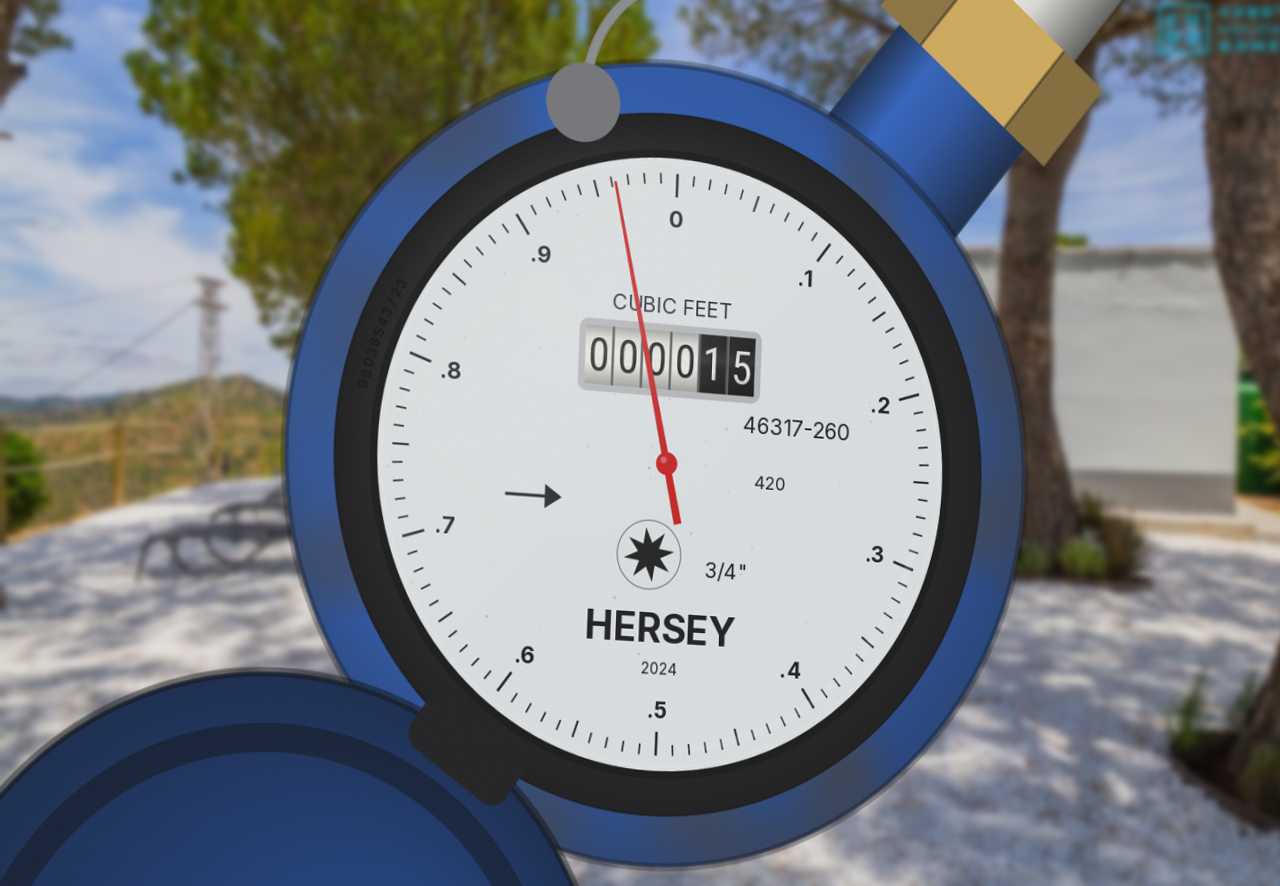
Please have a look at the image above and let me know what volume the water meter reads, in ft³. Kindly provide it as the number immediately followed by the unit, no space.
14.96ft³
